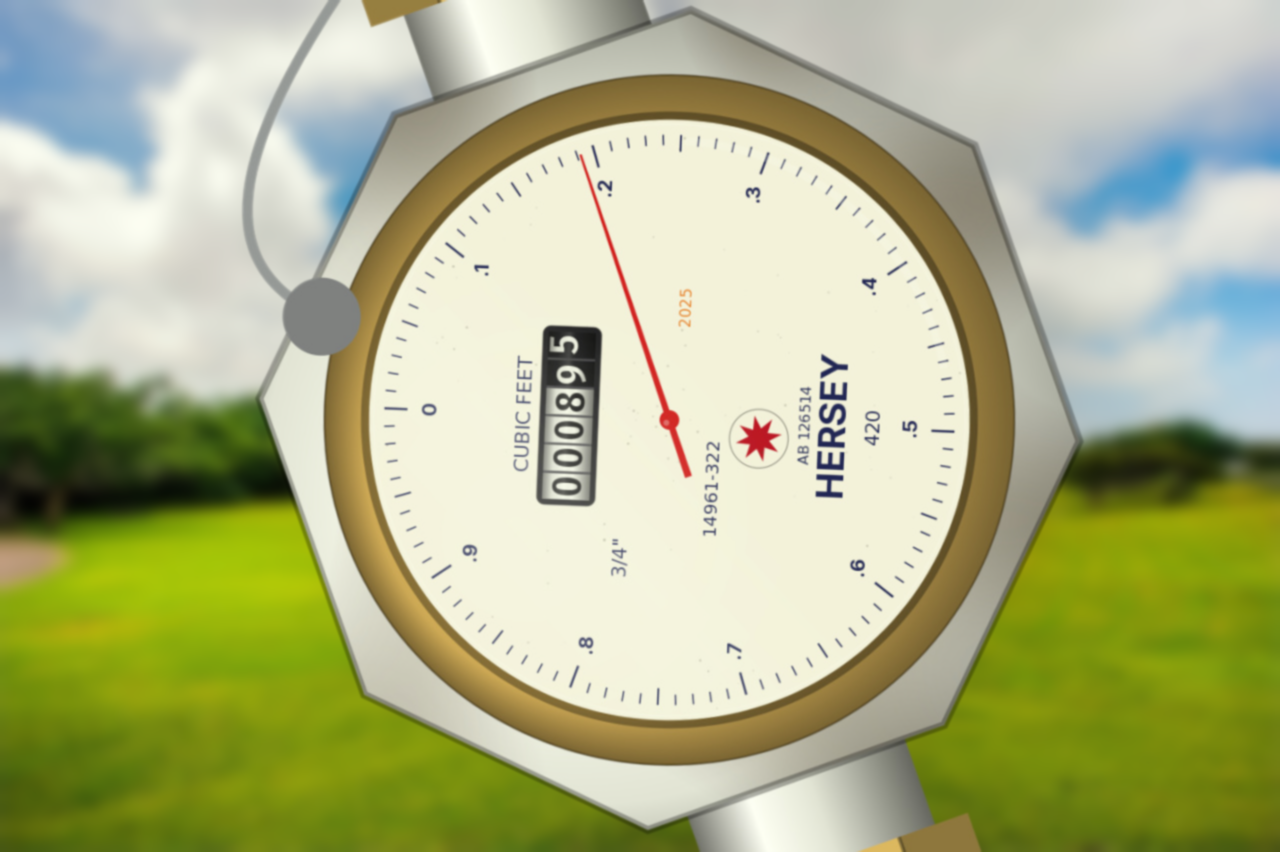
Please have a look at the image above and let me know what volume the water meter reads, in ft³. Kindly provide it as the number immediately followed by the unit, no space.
895.19ft³
